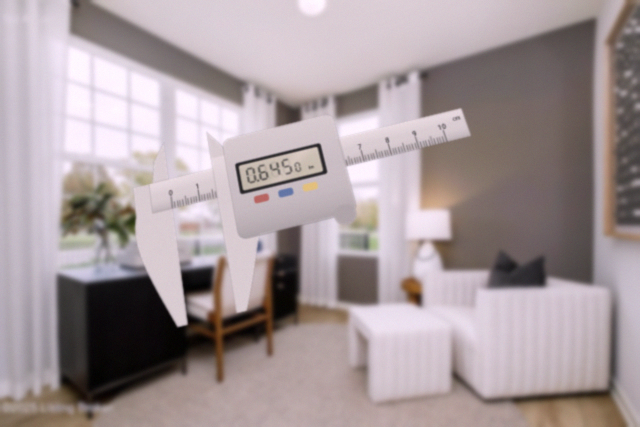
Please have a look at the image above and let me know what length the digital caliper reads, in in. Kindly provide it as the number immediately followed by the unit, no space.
0.6450in
